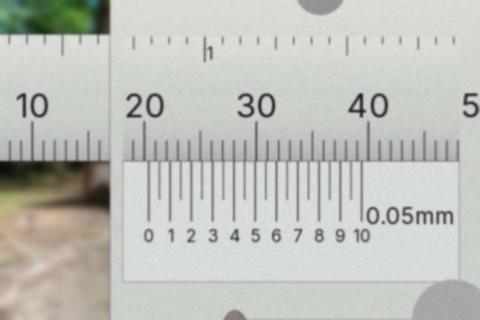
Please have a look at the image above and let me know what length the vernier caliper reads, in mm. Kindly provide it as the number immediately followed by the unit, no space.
20.4mm
